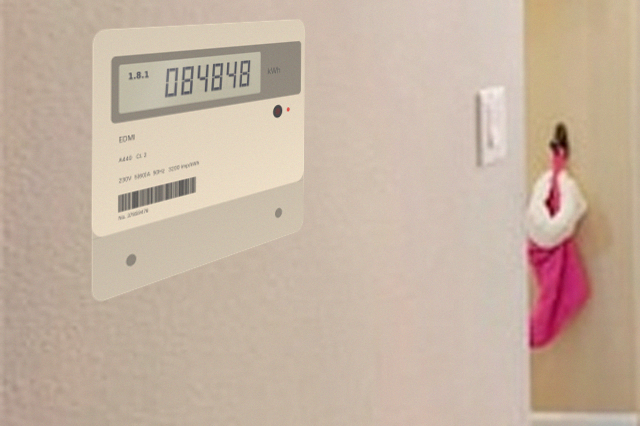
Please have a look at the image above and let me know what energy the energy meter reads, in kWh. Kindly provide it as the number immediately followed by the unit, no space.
84848kWh
